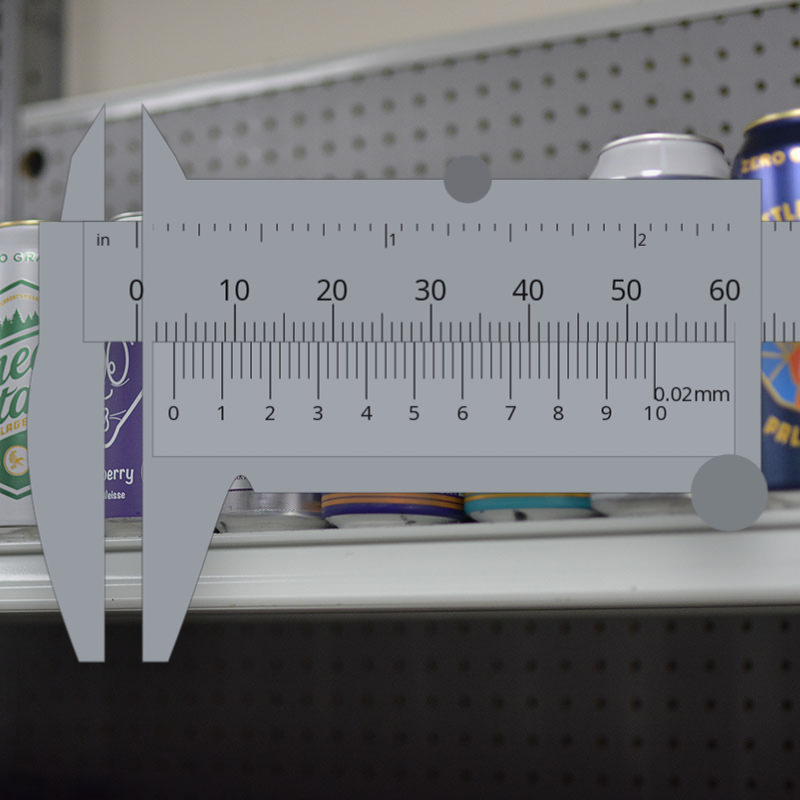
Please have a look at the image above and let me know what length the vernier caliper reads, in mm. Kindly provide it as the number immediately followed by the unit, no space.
3.8mm
